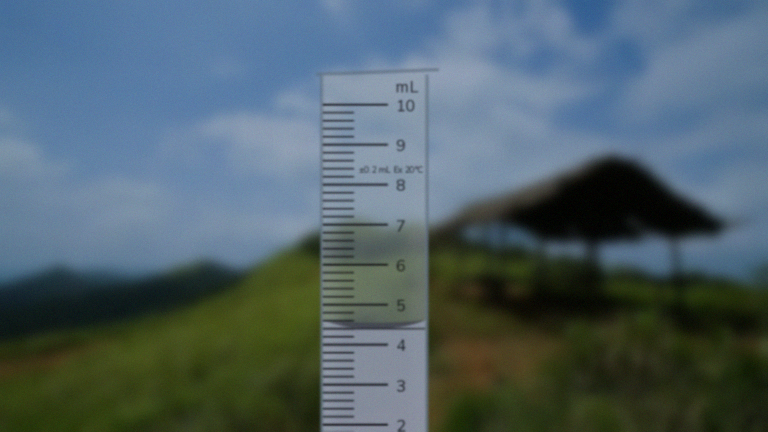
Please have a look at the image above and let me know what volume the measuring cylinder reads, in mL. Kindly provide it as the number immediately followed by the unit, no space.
4.4mL
